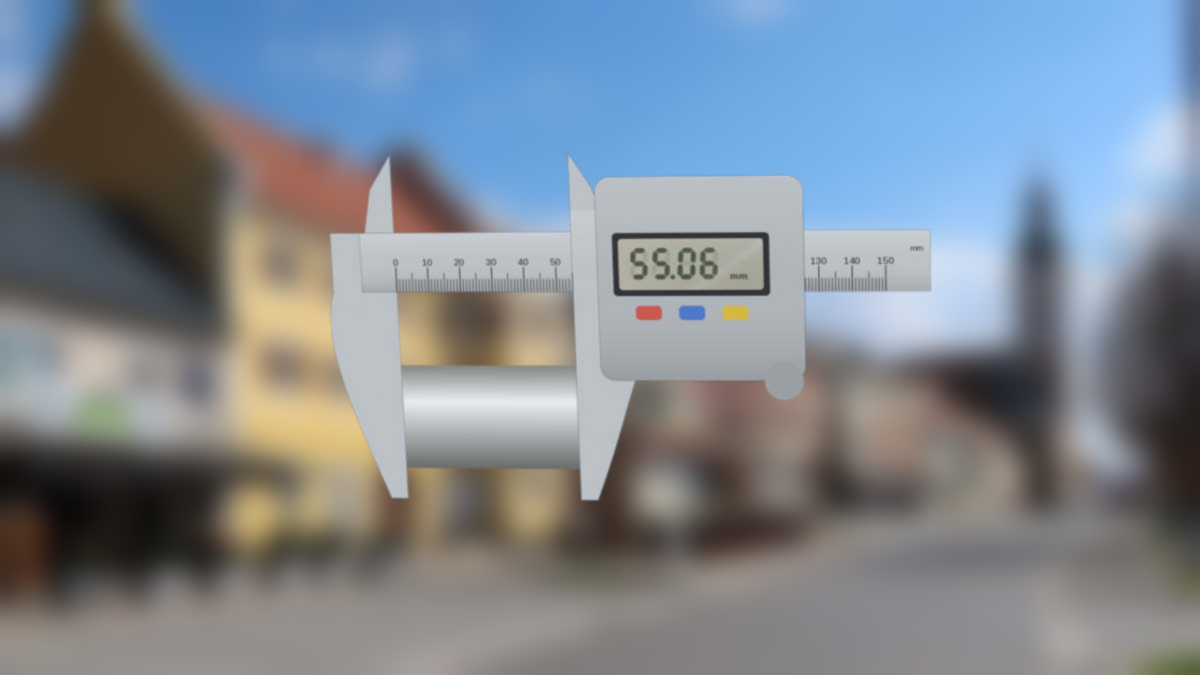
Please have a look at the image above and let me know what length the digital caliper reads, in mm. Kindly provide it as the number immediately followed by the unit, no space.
55.06mm
